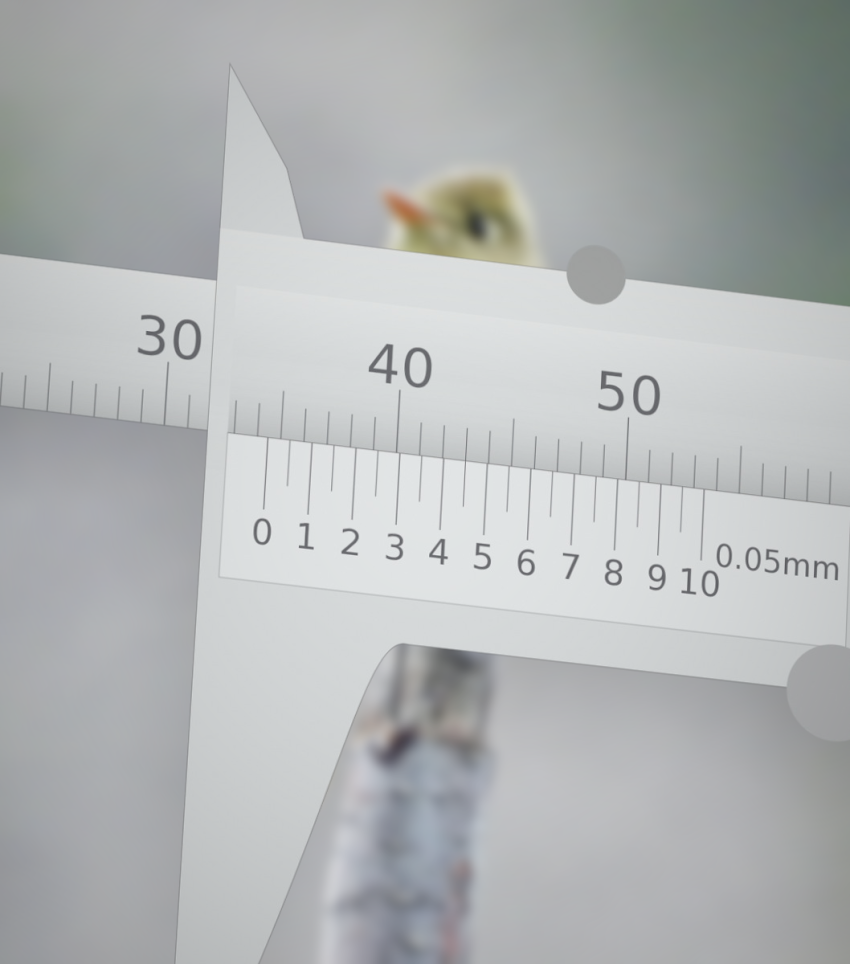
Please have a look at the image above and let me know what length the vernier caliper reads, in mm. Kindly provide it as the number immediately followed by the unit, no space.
34.45mm
